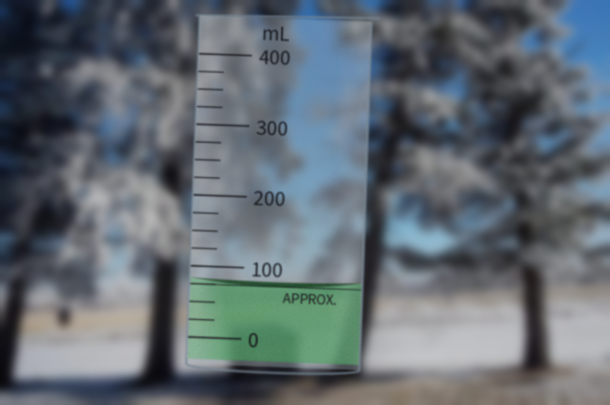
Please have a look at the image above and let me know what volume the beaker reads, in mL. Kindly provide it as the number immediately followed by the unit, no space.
75mL
